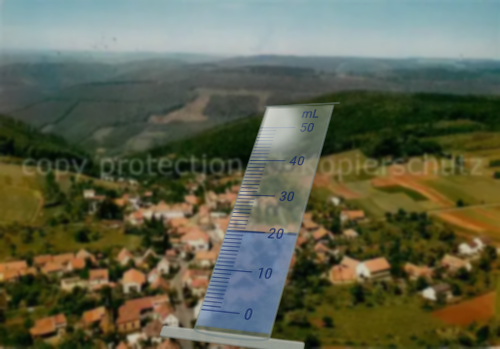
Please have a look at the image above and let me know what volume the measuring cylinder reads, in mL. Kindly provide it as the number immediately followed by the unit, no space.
20mL
